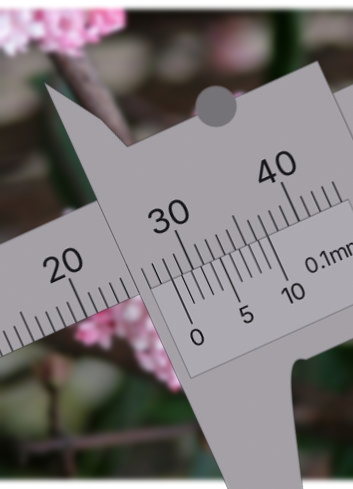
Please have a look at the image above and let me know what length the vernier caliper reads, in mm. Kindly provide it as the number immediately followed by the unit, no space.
28.0mm
